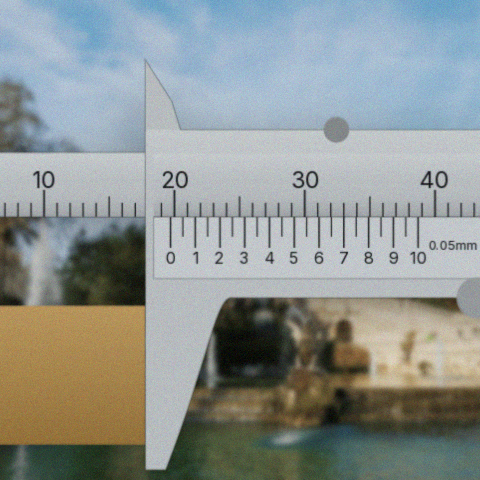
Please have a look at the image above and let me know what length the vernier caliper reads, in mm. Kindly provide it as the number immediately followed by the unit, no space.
19.7mm
